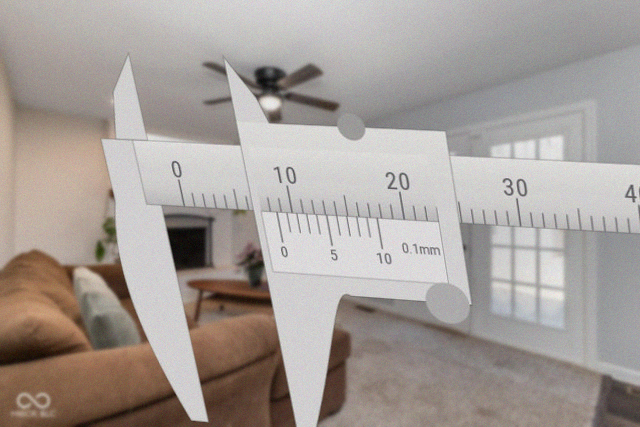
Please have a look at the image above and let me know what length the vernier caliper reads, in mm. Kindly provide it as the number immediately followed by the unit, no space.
8.6mm
